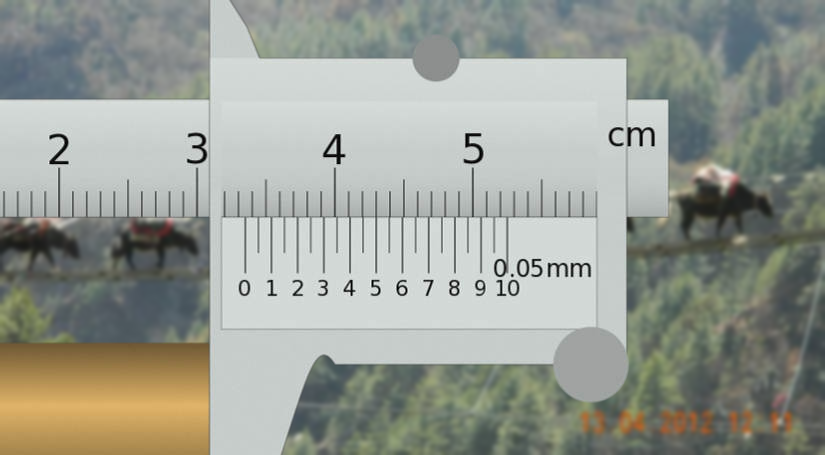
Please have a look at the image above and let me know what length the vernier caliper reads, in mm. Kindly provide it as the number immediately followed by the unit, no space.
33.5mm
